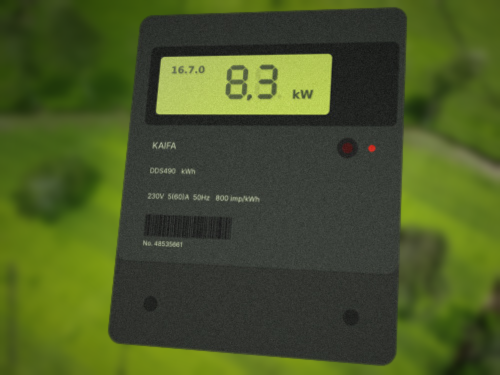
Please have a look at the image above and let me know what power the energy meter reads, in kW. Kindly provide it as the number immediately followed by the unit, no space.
8.3kW
